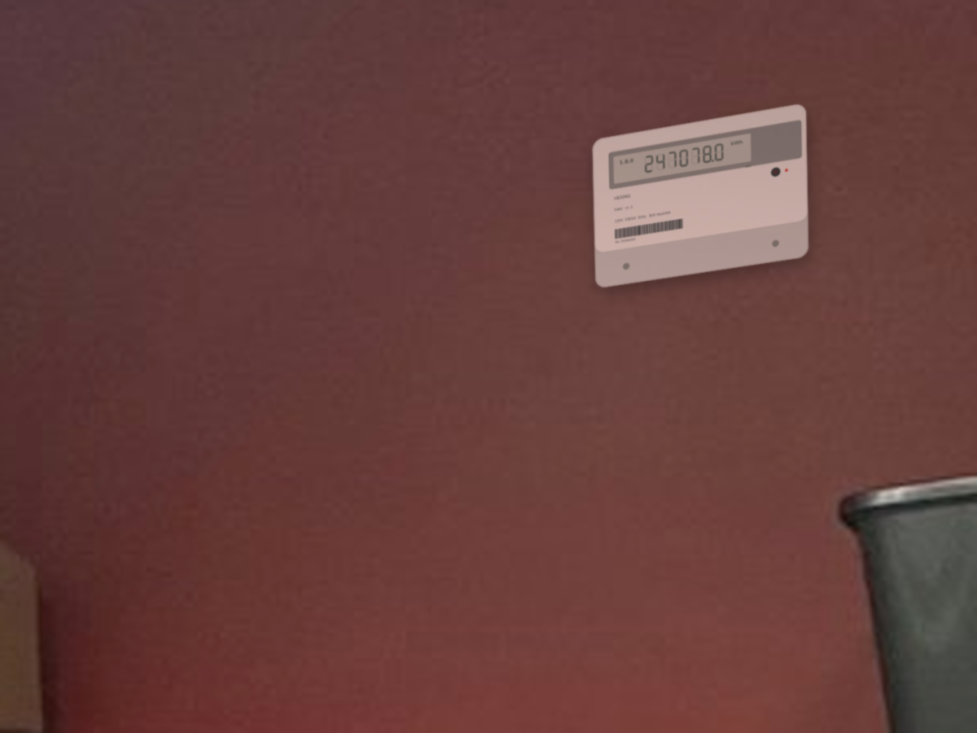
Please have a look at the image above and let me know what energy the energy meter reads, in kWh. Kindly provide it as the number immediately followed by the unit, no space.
247078.0kWh
